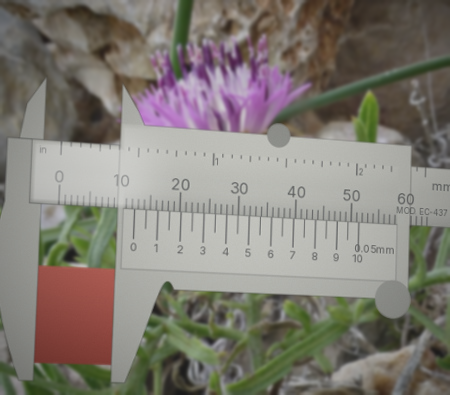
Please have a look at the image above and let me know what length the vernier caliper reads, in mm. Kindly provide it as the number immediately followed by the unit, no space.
12.4mm
